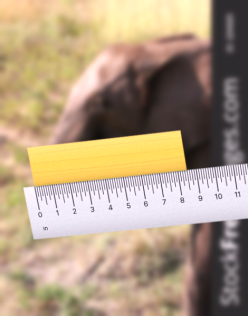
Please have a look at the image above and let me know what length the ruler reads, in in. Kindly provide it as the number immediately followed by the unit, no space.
8.5in
